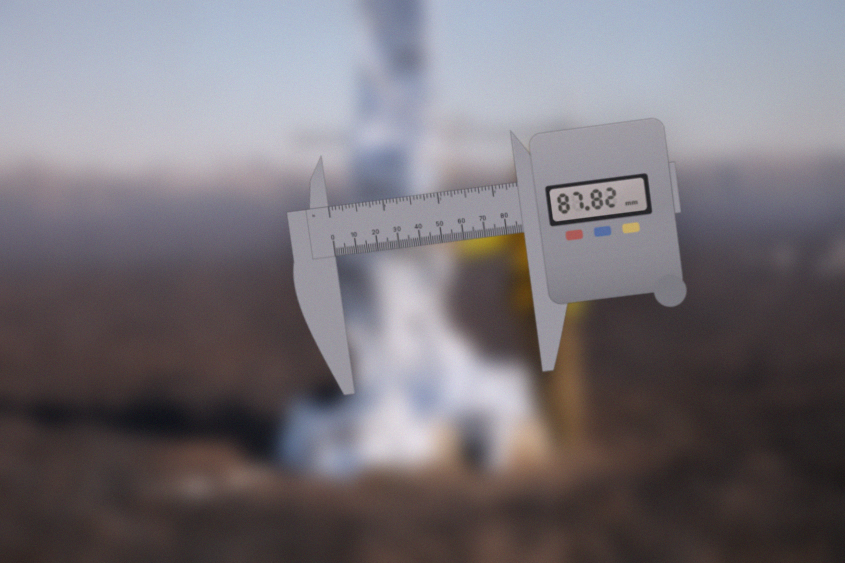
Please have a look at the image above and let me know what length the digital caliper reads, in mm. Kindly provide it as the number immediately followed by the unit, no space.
87.82mm
